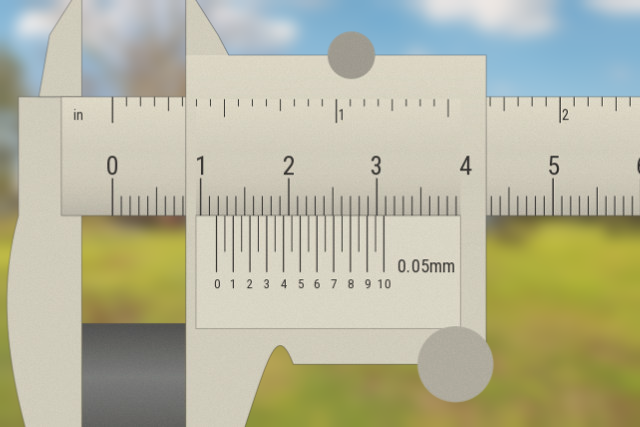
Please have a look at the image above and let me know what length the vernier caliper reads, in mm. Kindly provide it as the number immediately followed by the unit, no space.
11.8mm
